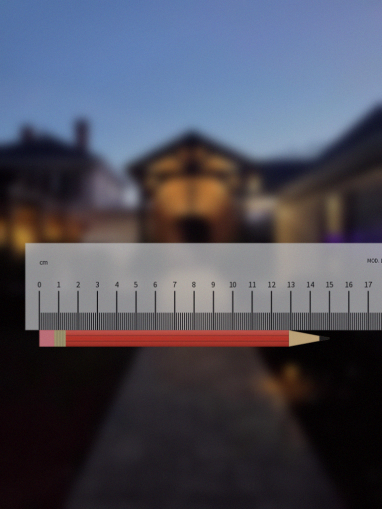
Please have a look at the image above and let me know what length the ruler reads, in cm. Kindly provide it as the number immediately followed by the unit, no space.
15cm
